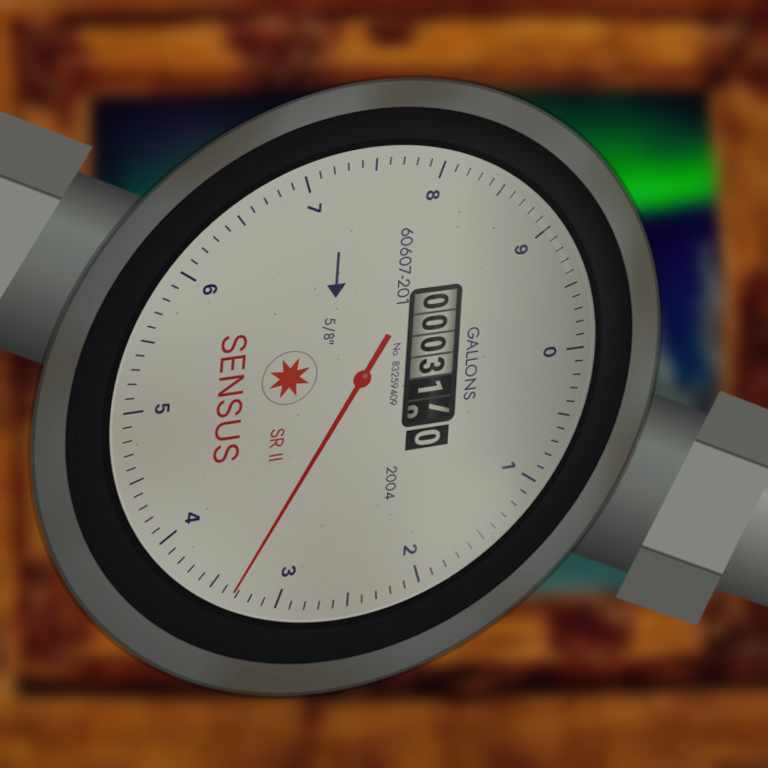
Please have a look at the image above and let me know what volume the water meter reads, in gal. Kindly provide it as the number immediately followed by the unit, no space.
3173.3gal
